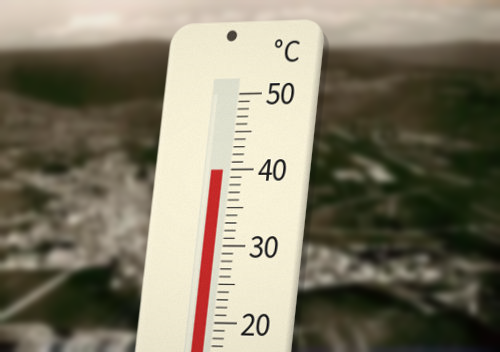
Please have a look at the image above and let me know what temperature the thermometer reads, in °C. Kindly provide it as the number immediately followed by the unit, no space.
40°C
